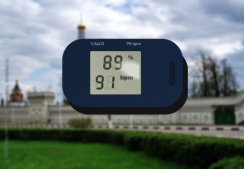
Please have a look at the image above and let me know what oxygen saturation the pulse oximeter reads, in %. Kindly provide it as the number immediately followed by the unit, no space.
89%
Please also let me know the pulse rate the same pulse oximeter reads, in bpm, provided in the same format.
91bpm
